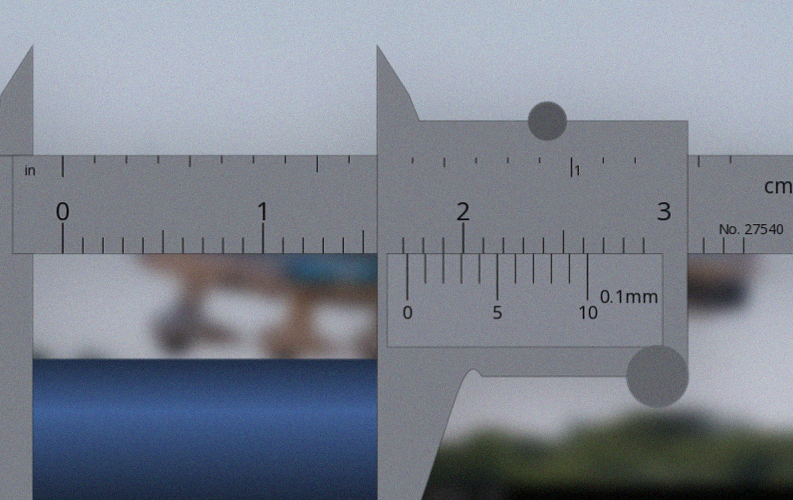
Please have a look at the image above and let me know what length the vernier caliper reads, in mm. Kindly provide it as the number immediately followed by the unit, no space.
17.2mm
